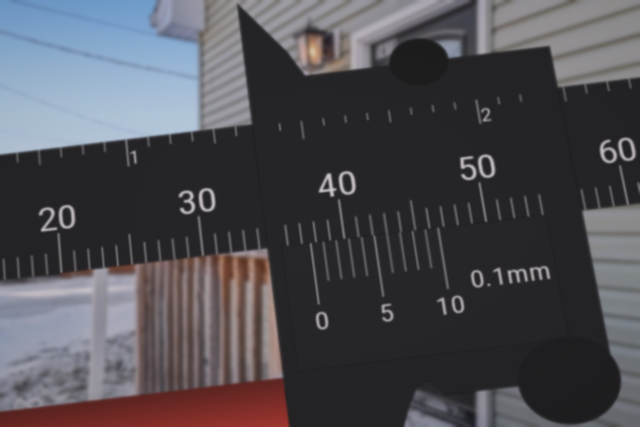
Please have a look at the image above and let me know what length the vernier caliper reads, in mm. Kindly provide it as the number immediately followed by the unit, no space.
37.6mm
